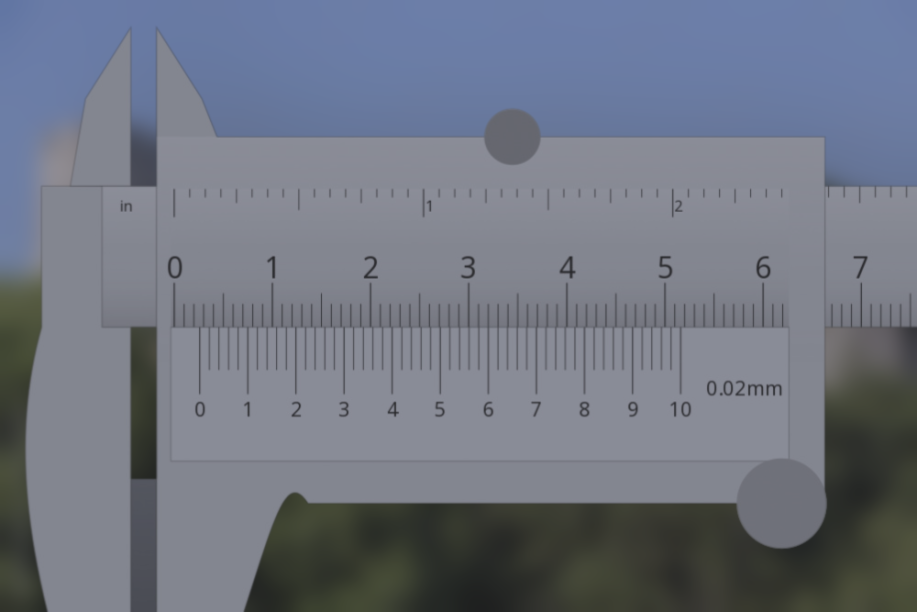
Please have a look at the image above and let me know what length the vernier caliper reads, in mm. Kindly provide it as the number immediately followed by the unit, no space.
2.6mm
